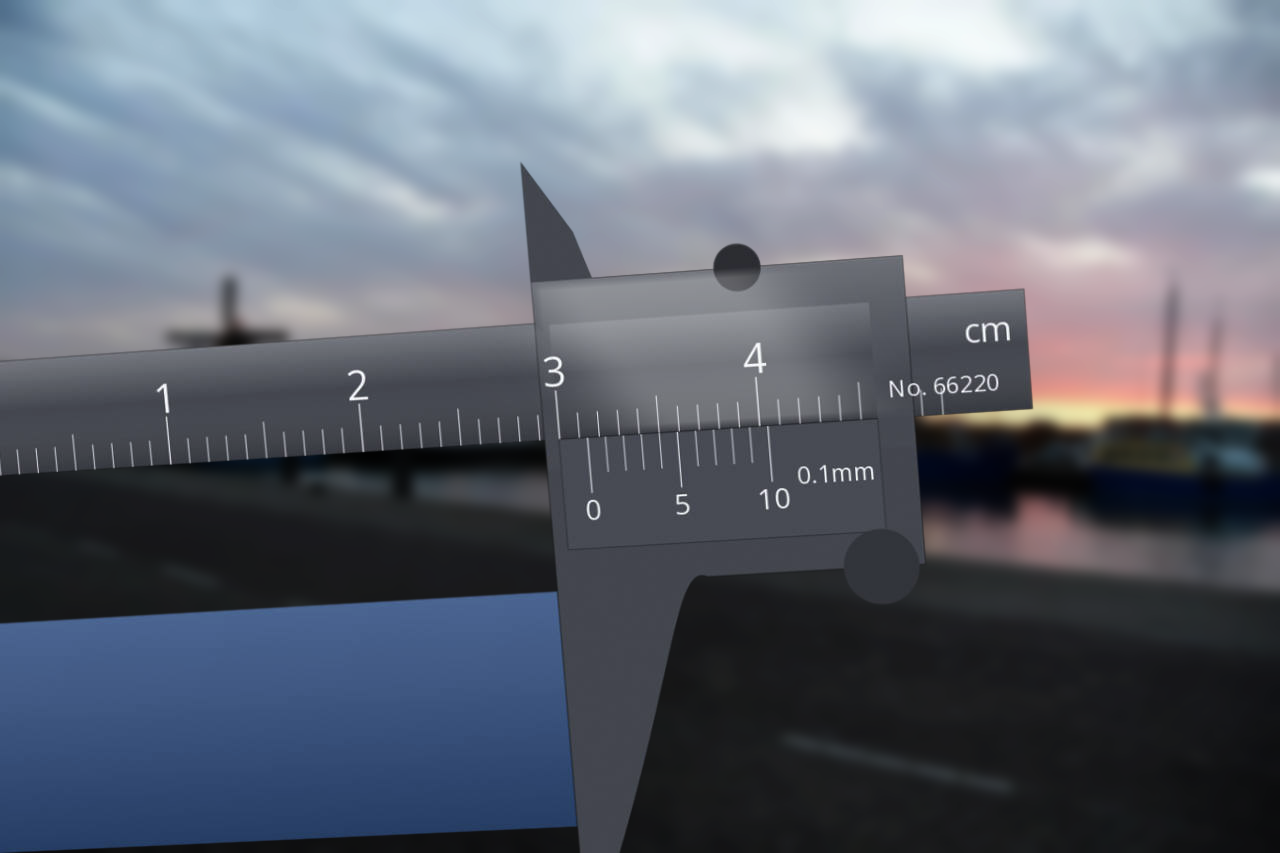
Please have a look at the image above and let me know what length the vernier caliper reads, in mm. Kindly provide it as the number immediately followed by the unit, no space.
31.4mm
